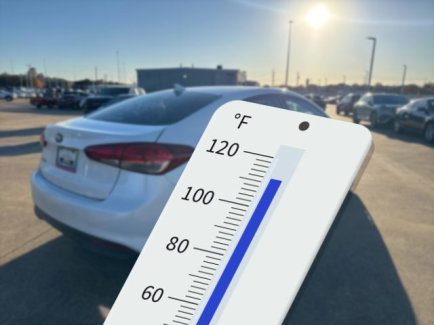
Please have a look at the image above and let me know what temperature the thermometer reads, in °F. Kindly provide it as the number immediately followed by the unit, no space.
112°F
